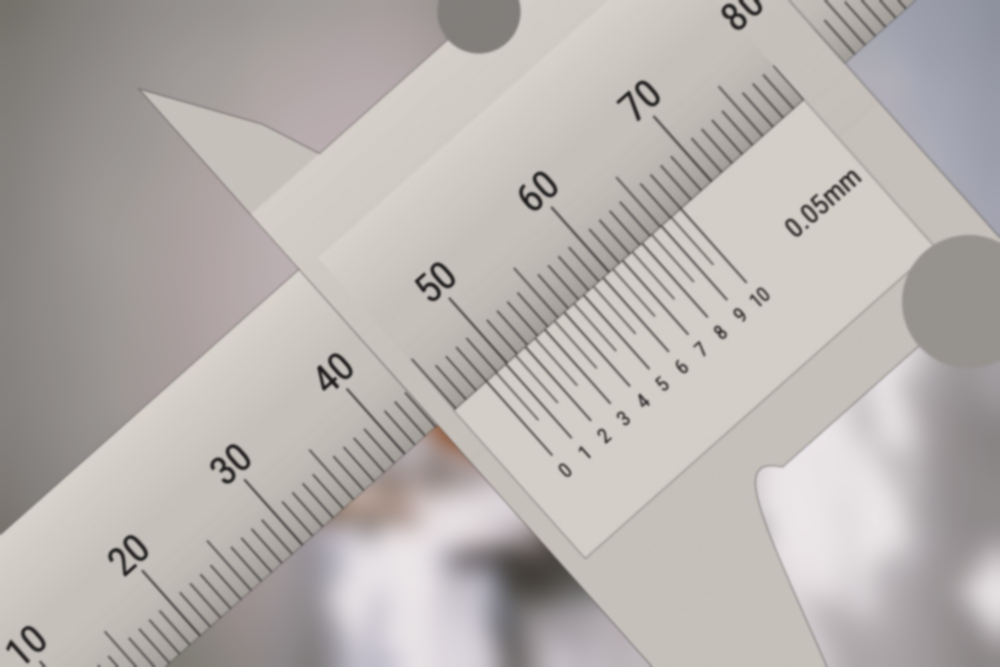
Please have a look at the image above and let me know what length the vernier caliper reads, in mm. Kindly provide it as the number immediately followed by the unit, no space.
48.0mm
